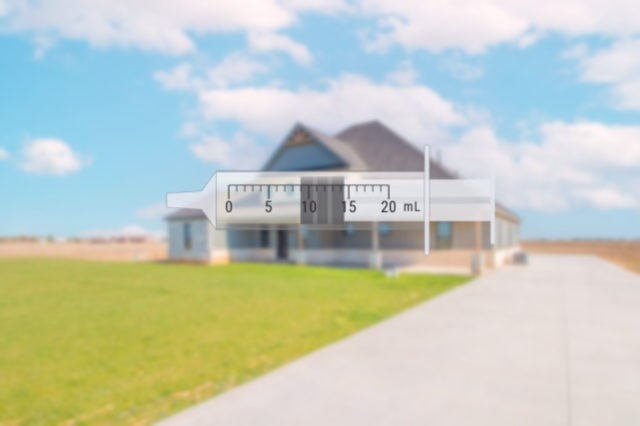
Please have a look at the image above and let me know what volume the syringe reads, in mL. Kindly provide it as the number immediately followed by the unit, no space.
9mL
